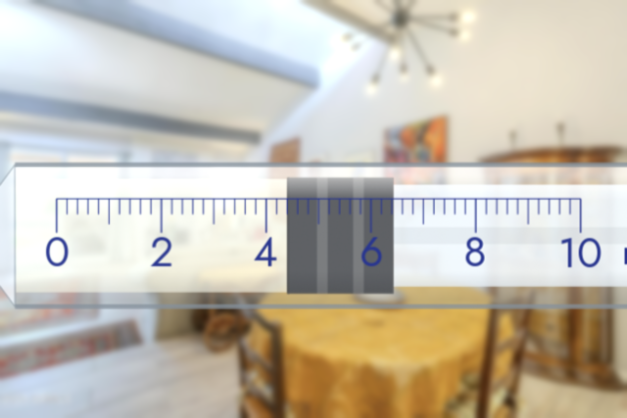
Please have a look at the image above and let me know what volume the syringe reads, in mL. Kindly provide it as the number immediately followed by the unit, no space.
4.4mL
